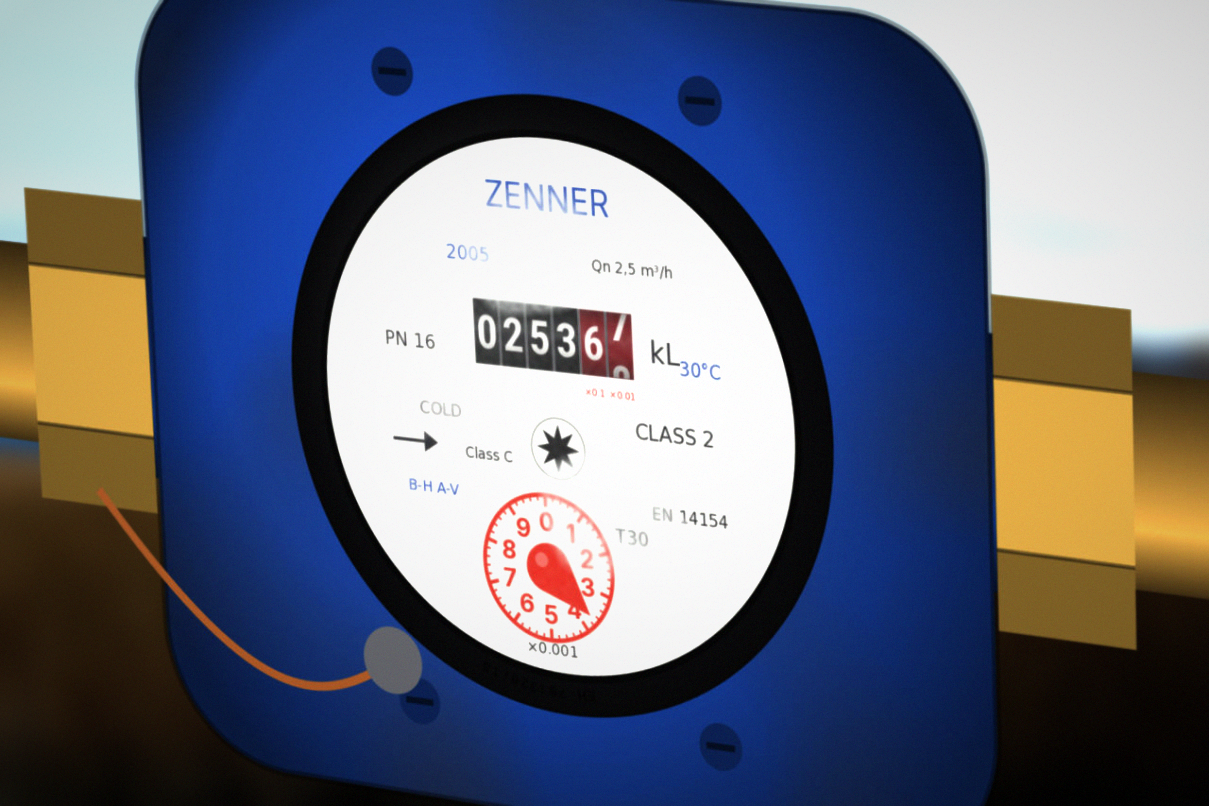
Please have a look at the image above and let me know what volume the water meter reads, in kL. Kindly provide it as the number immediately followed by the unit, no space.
253.673kL
